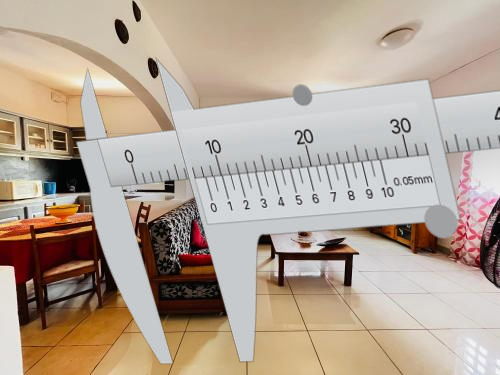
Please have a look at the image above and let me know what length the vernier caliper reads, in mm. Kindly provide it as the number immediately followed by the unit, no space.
8.2mm
